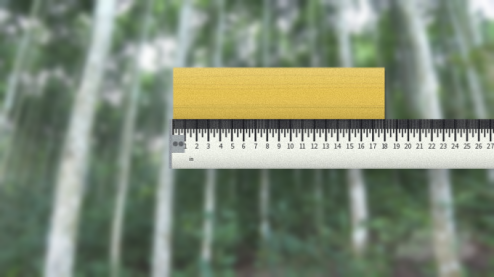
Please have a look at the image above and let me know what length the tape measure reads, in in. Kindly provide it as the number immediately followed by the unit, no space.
18in
